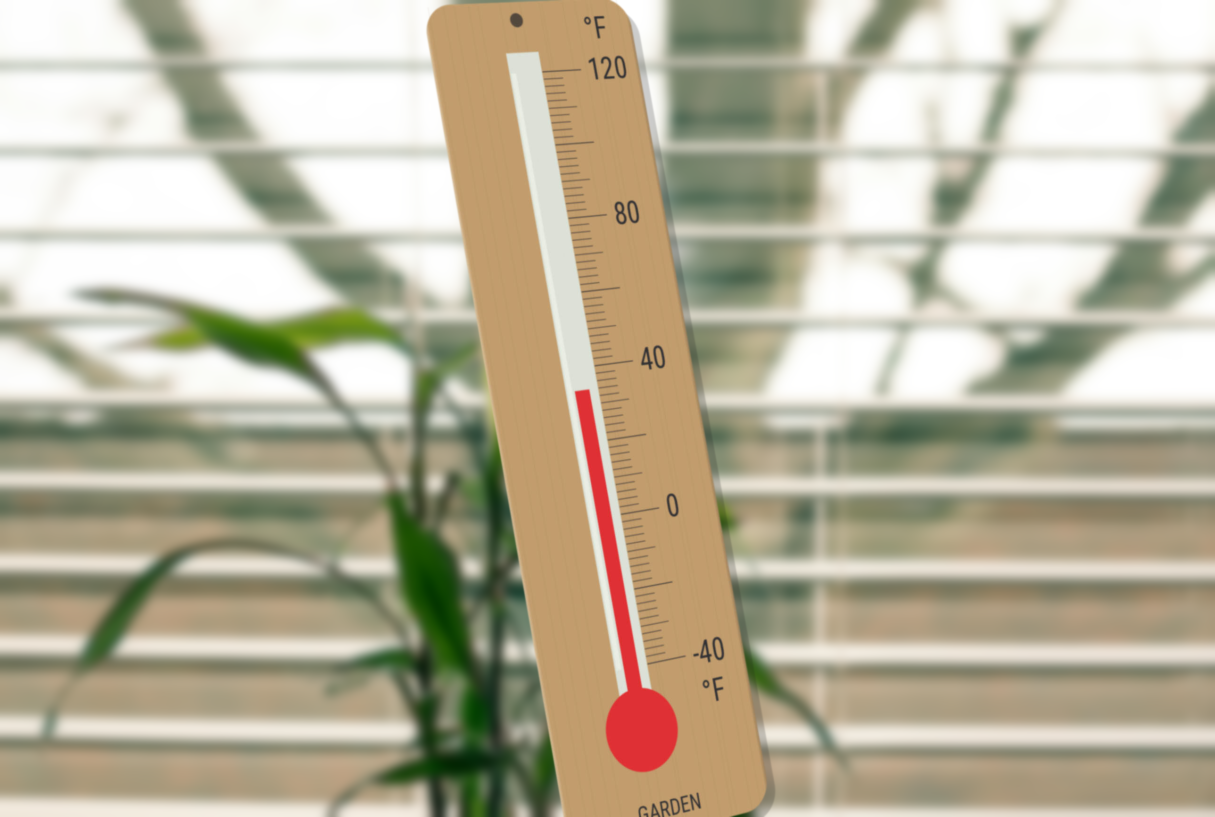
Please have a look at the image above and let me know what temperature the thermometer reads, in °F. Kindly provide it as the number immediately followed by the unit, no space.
34°F
